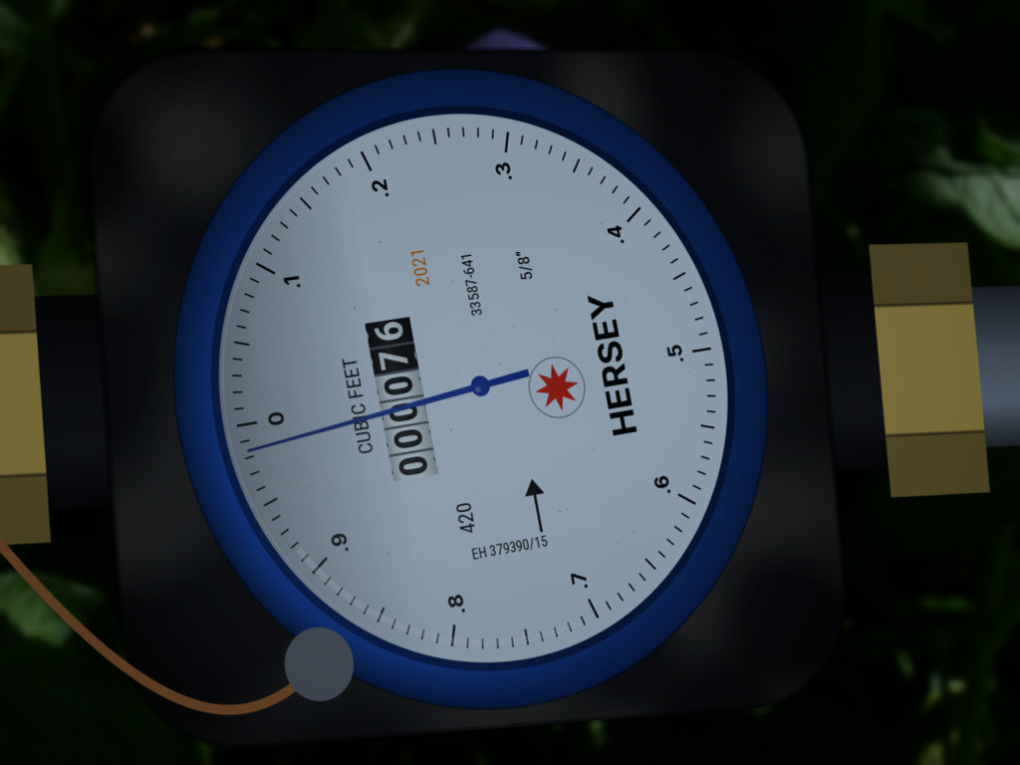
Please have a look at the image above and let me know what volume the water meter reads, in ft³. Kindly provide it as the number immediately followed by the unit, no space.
75.98ft³
